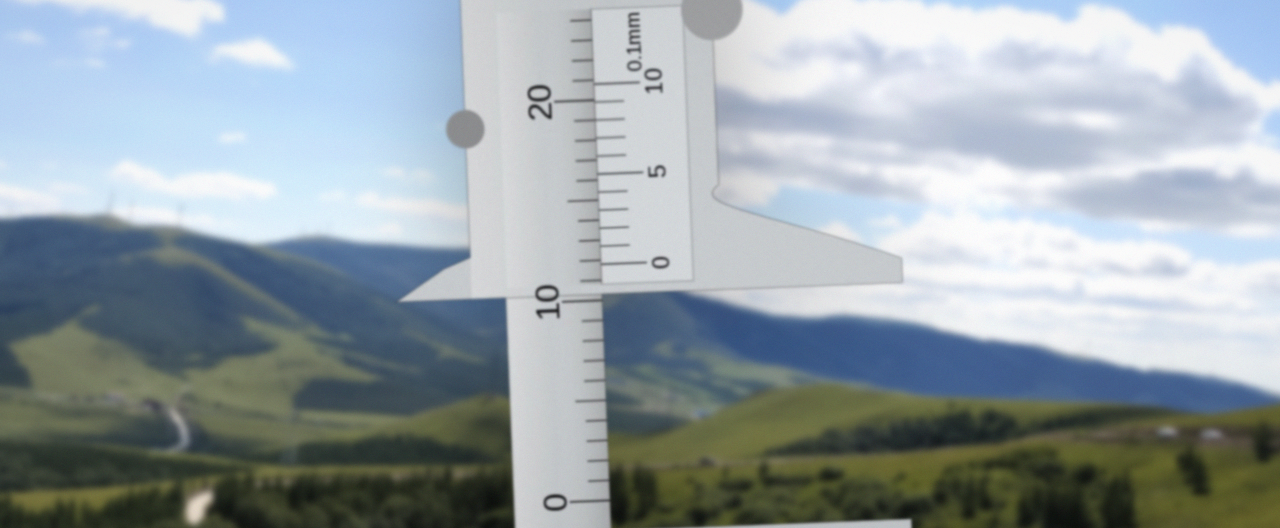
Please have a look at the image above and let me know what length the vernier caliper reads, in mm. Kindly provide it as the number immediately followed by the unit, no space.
11.8mm
